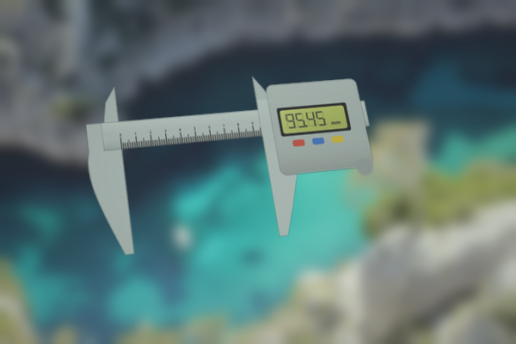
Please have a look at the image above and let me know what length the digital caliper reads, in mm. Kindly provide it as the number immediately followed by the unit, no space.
95.45mm
